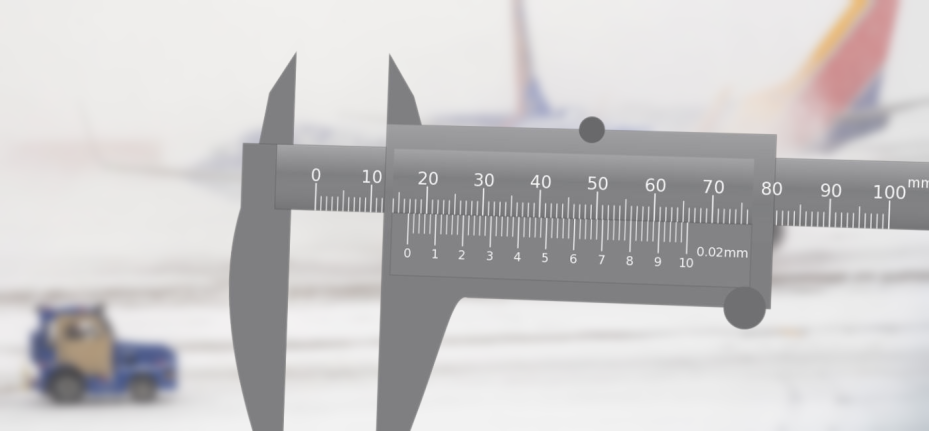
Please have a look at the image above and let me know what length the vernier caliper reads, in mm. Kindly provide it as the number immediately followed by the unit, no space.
16.8mm
